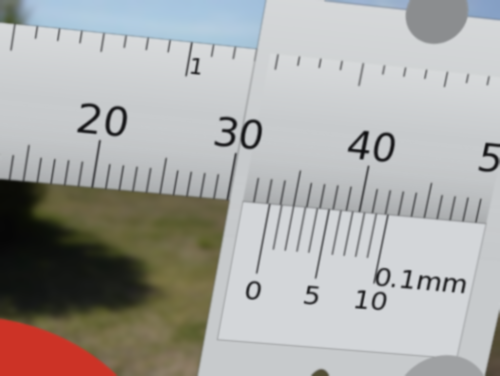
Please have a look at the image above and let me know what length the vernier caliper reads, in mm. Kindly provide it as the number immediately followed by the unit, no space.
33.2mm
